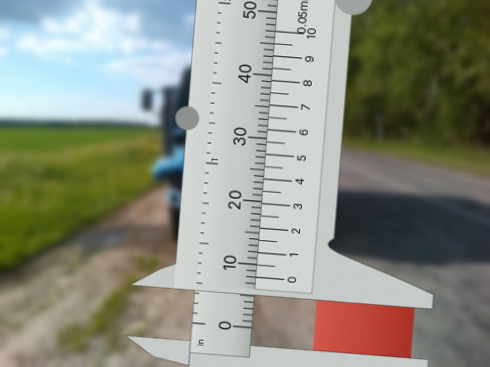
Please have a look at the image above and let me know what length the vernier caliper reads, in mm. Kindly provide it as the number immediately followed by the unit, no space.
8.0mm
